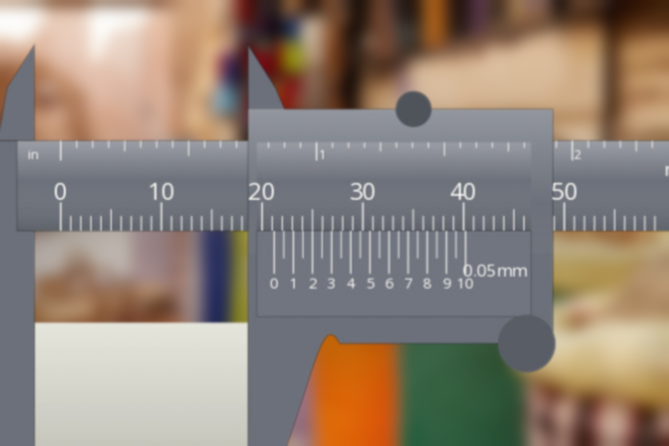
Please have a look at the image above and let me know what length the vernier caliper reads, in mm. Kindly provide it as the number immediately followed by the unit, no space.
21.2mm
